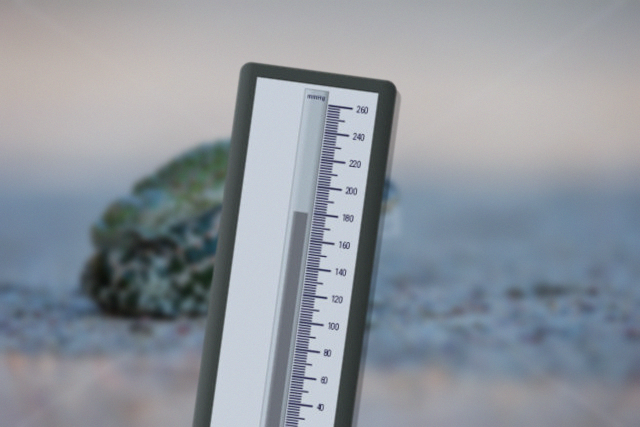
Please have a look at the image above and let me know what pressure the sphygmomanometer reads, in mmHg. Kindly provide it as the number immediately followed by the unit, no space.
180mmHg
